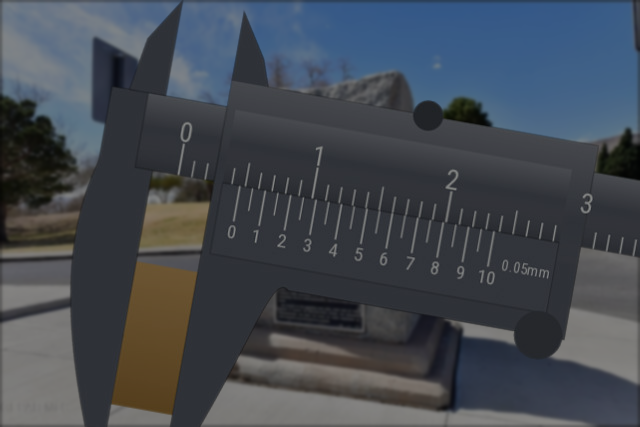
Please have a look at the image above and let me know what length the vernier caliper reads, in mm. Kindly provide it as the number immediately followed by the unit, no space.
4.6mm
